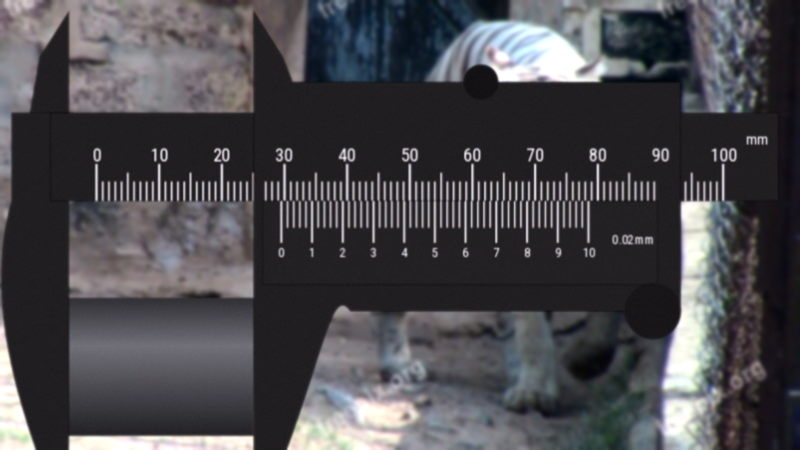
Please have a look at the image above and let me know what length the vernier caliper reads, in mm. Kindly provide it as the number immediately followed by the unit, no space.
29.5mm
